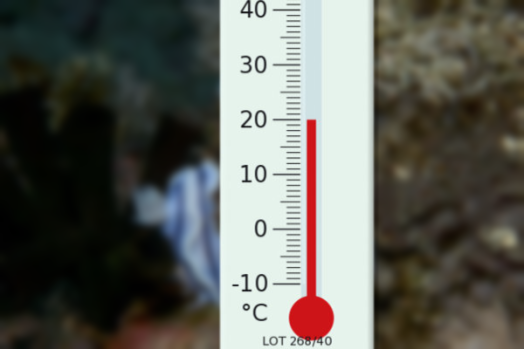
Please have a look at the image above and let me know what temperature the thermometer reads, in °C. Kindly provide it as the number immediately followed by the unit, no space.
20°C
